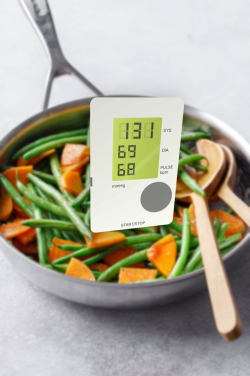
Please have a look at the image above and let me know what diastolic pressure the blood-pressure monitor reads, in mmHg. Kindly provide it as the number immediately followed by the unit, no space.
69mmHg
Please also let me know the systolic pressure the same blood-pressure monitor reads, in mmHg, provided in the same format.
131mmHg
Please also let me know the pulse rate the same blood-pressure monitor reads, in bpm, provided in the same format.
68bpm
